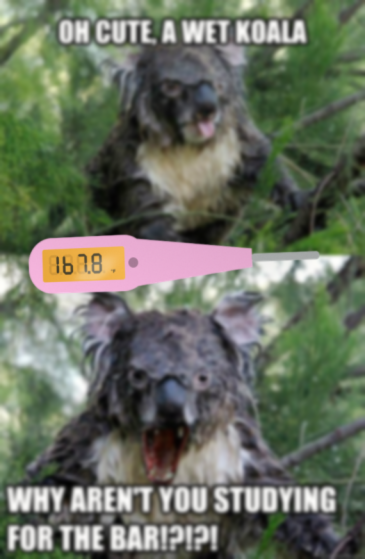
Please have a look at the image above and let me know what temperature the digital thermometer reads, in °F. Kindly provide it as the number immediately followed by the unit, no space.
167.8°F
